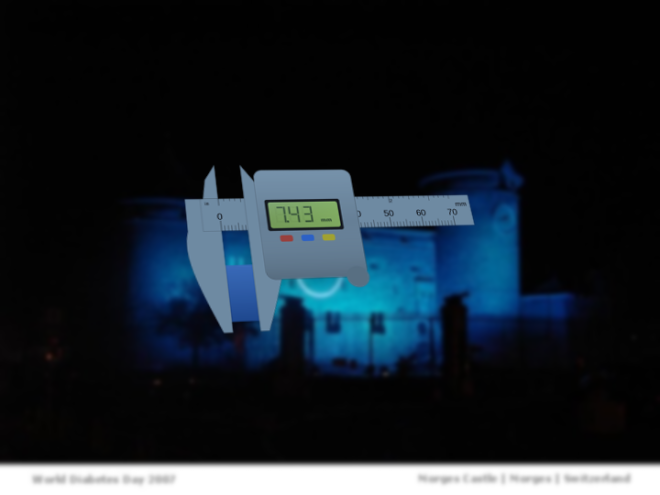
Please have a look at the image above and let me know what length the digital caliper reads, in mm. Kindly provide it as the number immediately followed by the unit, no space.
7.43mm
